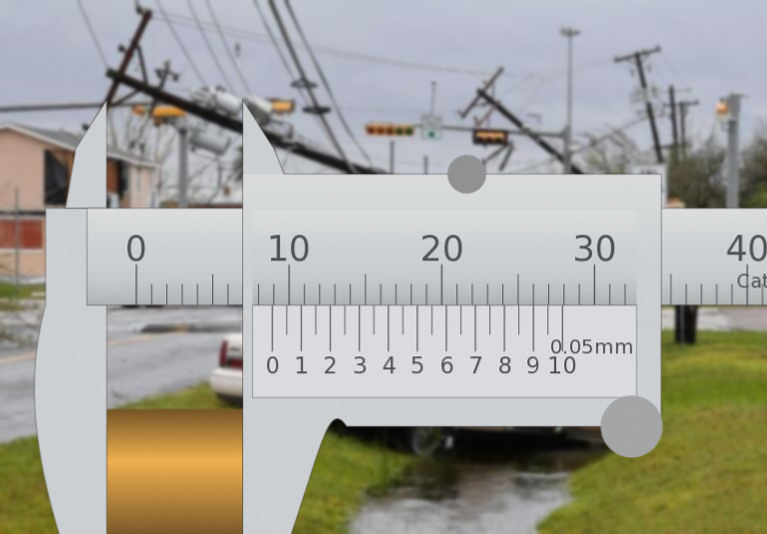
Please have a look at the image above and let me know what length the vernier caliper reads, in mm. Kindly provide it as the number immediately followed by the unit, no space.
8.9mm
